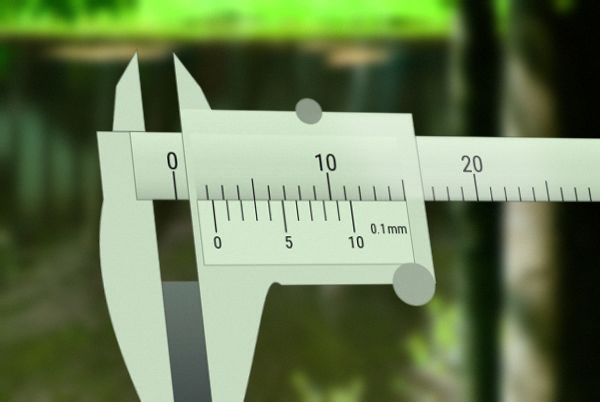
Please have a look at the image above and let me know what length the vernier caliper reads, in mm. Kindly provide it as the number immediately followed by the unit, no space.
2.3mm
